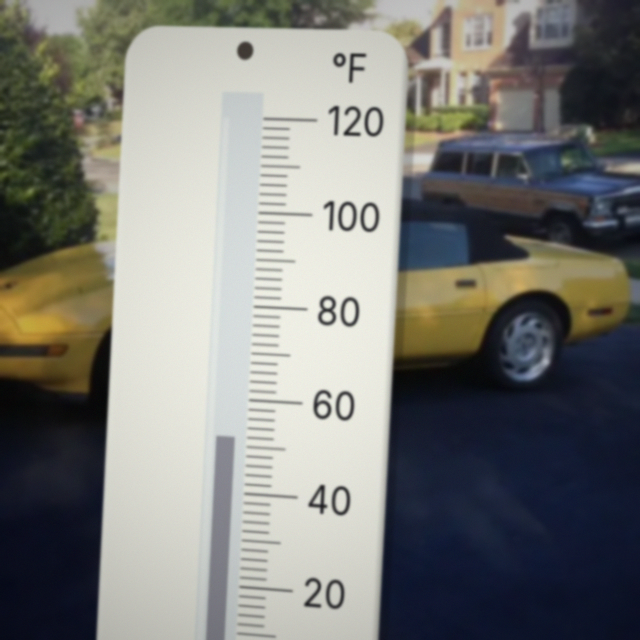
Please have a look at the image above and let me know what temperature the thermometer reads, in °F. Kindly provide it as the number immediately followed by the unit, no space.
52°F
